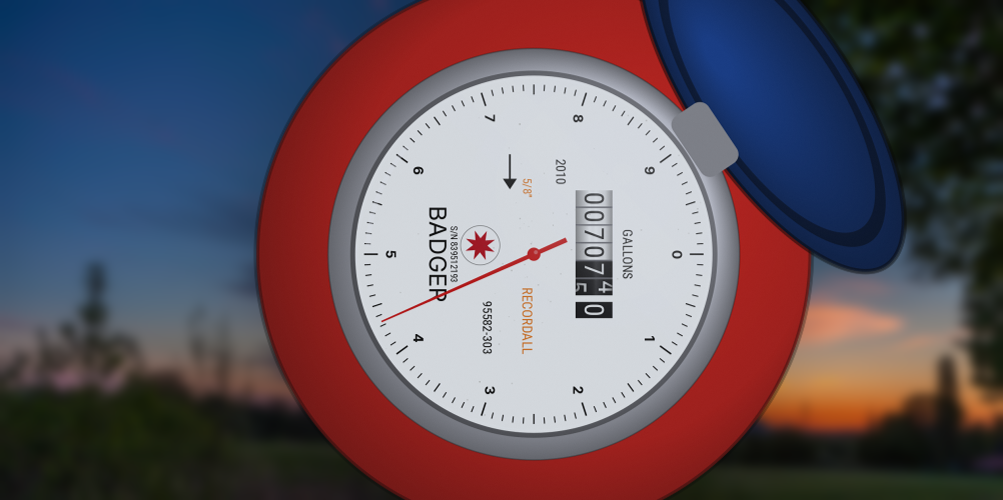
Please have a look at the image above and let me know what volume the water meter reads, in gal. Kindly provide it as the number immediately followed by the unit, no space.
70744.3gal
